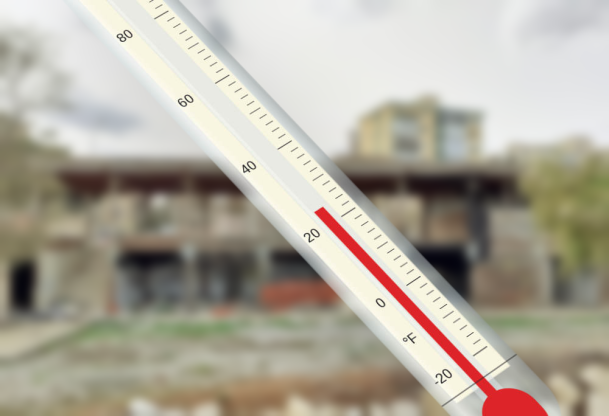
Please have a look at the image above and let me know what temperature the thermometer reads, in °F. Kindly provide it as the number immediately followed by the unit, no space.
24°F
